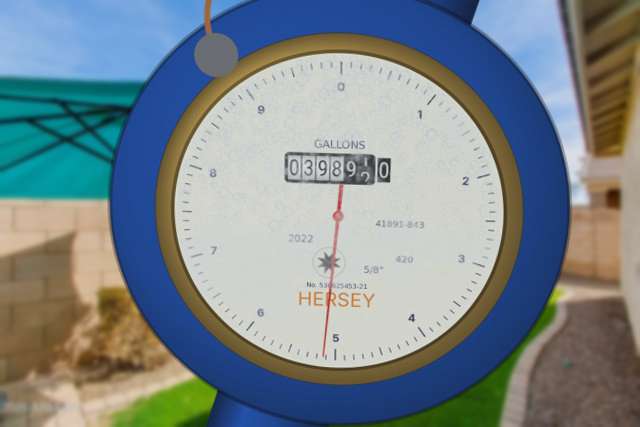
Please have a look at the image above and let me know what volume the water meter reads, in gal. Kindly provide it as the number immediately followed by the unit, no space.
398915.1gal
